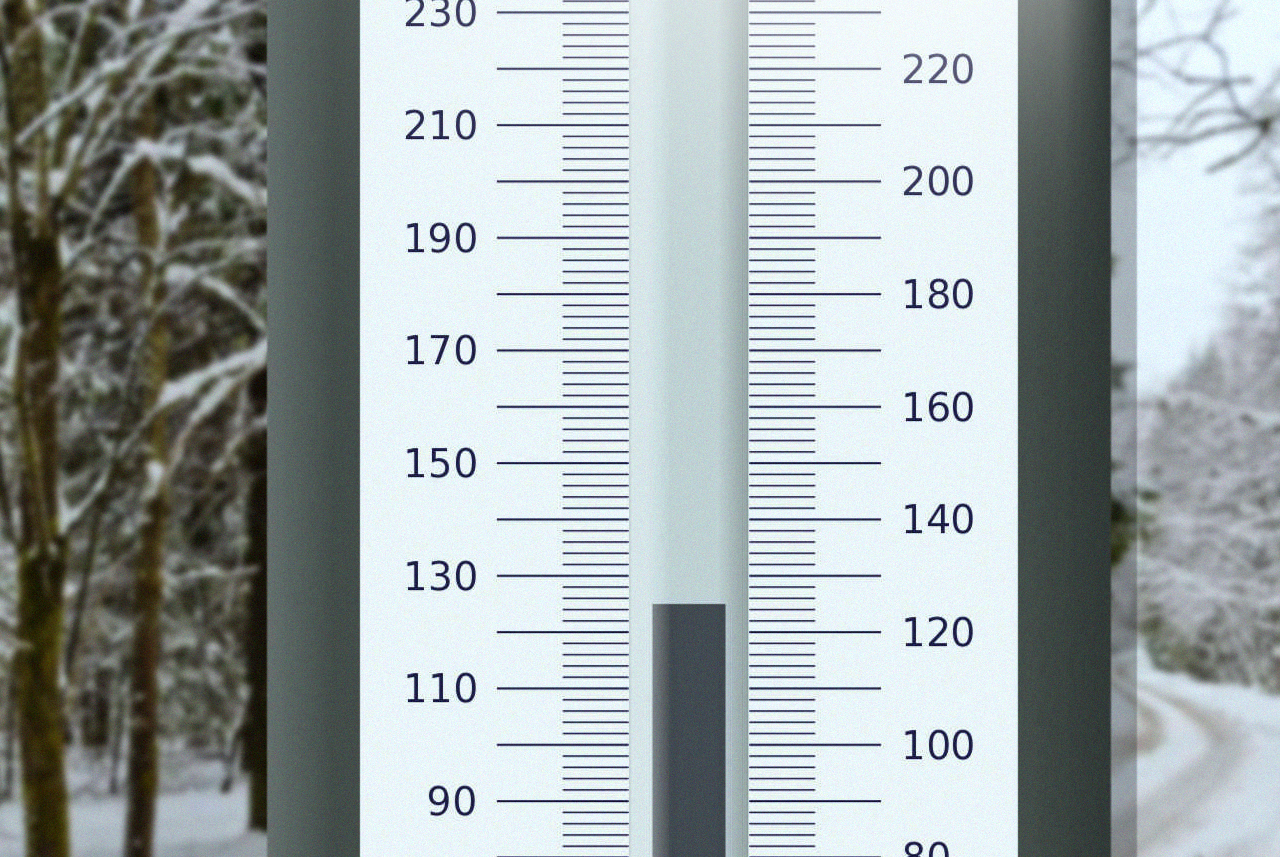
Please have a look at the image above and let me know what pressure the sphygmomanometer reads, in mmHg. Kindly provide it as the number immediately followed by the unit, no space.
125mmHg
